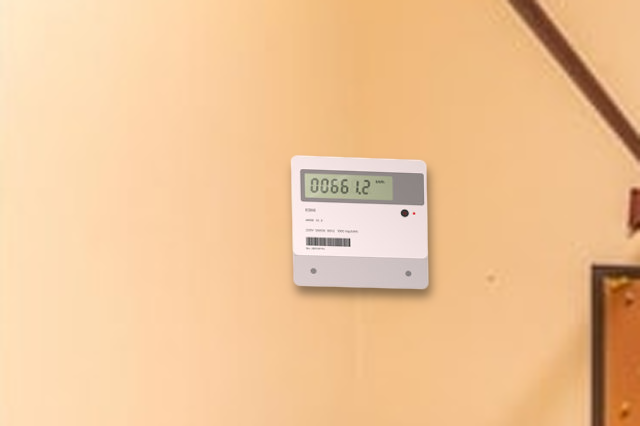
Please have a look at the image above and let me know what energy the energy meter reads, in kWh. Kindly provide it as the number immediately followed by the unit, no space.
661.2kWh
